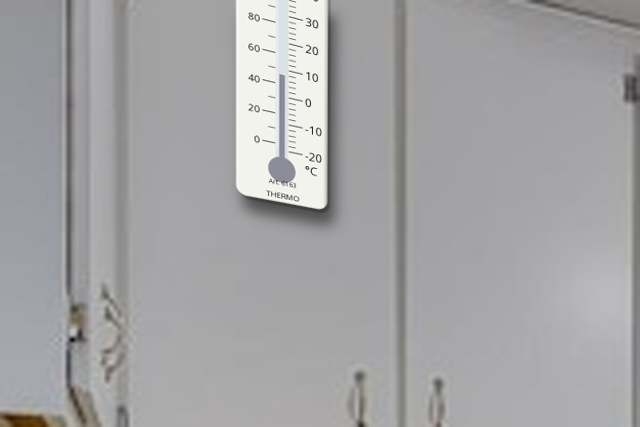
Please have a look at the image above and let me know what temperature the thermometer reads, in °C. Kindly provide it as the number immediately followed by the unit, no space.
8°C
